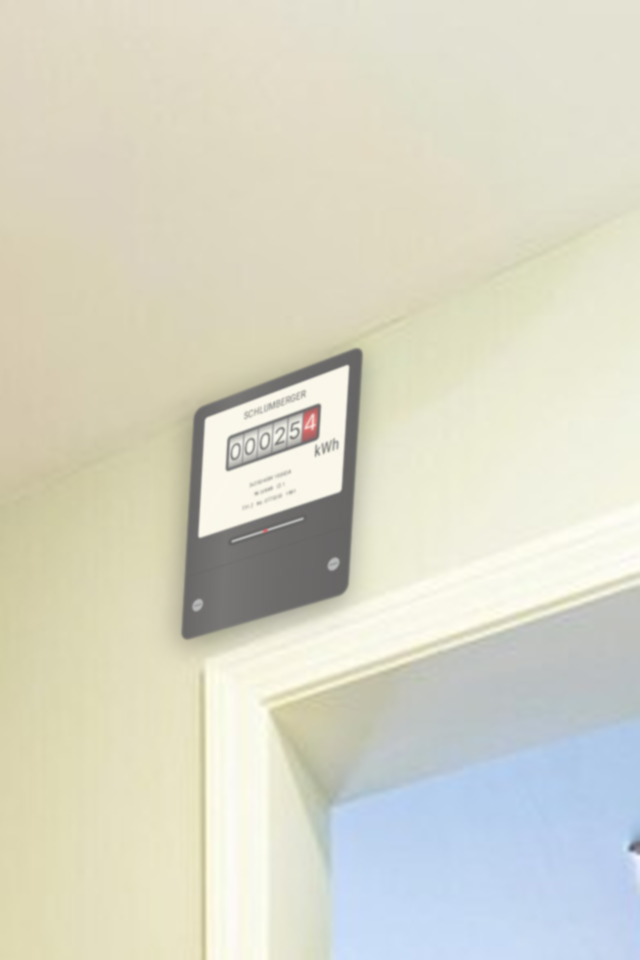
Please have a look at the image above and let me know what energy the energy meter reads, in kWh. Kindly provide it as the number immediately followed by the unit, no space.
25.4kWh
